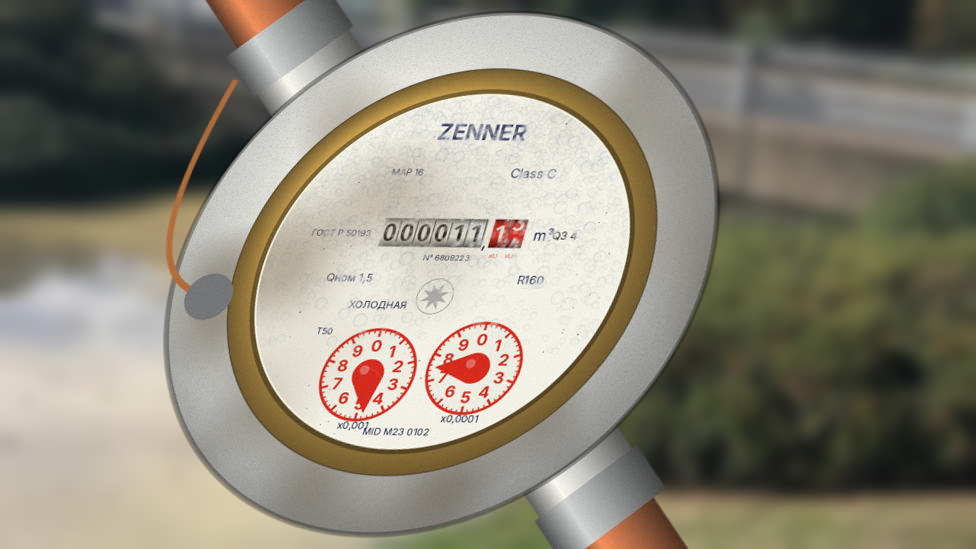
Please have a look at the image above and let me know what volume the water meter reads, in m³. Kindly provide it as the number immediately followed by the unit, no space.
11.1347m³
